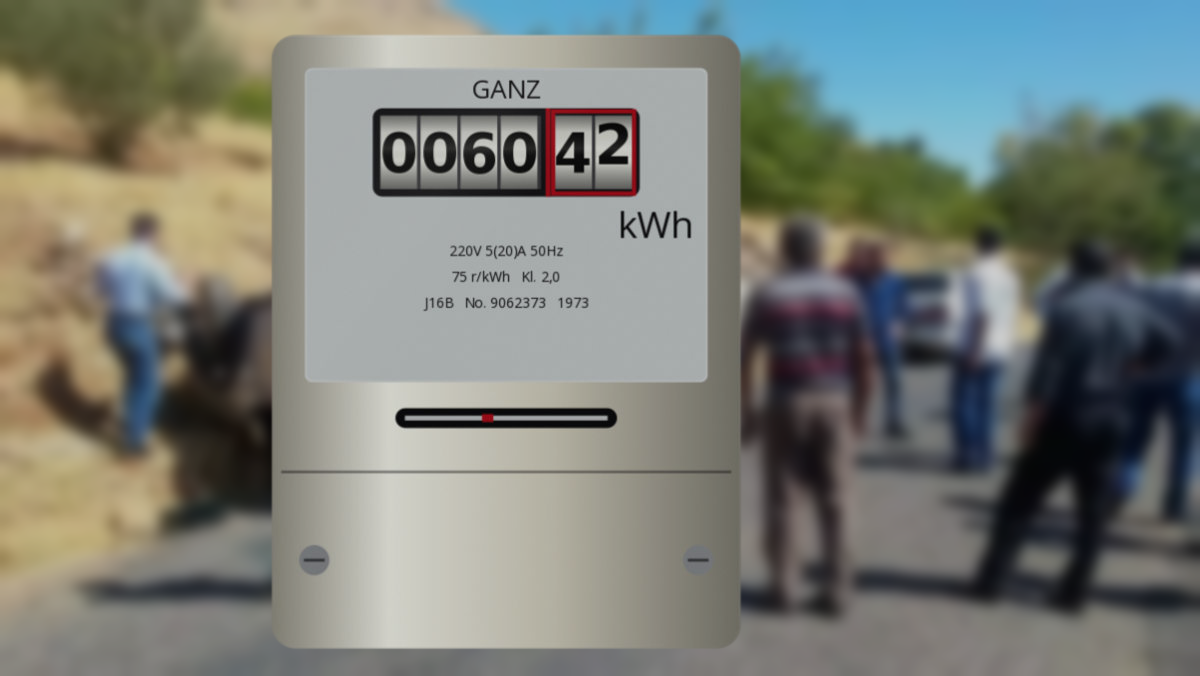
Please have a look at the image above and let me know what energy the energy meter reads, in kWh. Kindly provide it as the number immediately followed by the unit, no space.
60.42kWh
